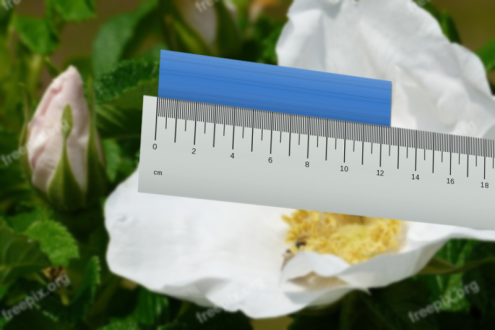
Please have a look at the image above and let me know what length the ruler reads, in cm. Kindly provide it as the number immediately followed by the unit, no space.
12.5cm
